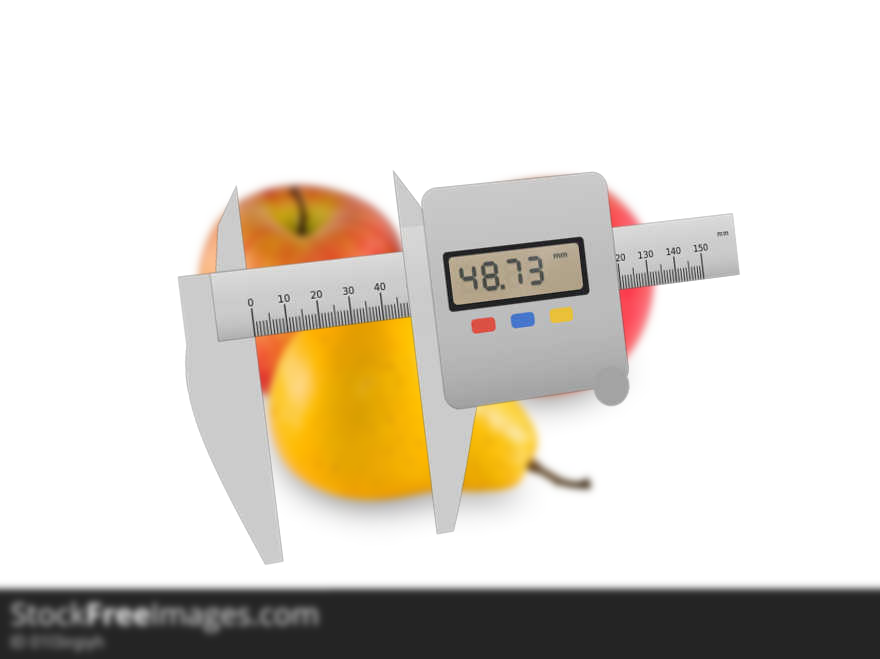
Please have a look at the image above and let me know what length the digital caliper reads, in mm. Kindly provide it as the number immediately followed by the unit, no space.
48.73mm
